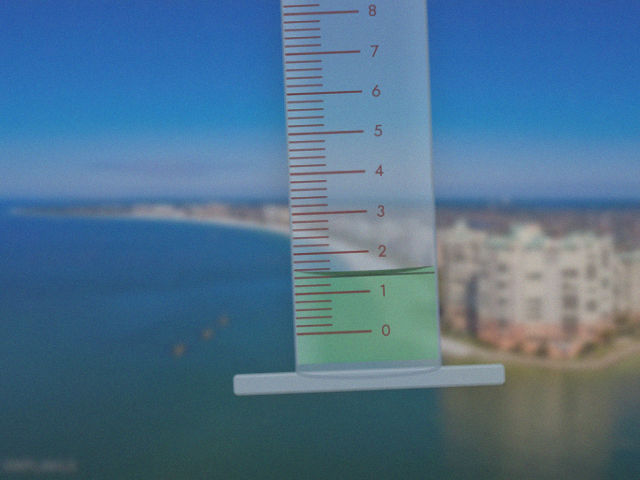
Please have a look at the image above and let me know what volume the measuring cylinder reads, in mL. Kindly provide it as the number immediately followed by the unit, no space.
1.4mL
